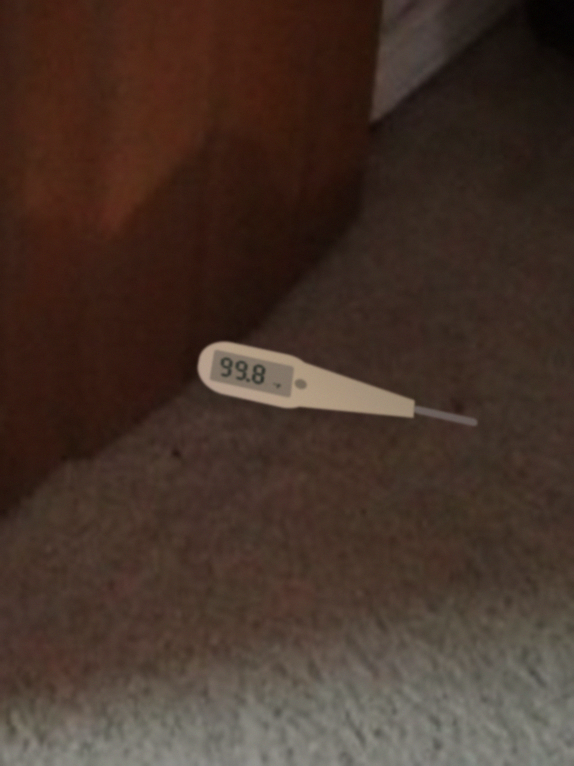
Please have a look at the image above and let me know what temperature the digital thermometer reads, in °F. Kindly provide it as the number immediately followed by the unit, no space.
99.8°F
